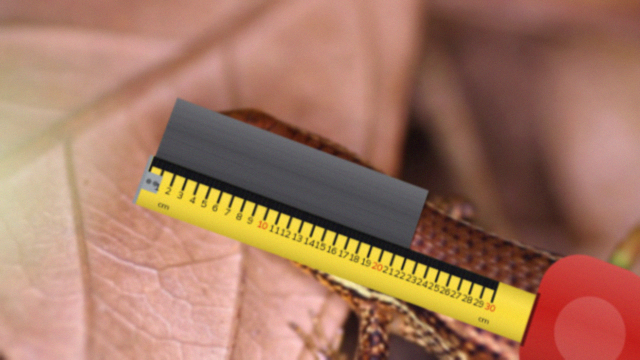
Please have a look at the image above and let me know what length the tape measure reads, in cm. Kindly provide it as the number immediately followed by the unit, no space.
22cm
